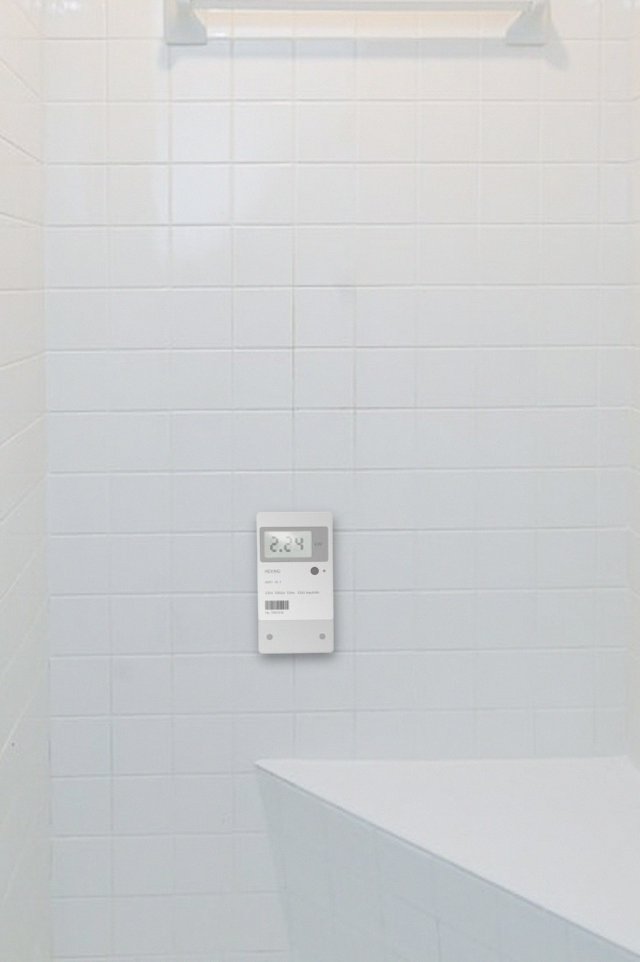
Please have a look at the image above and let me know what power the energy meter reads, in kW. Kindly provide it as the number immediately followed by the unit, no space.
2.24kW
